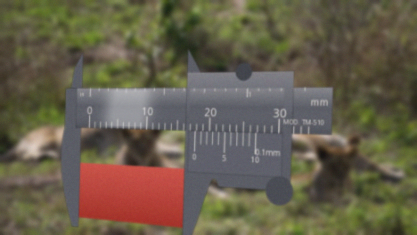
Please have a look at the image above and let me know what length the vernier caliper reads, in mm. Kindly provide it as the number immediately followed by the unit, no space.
17.8mm
